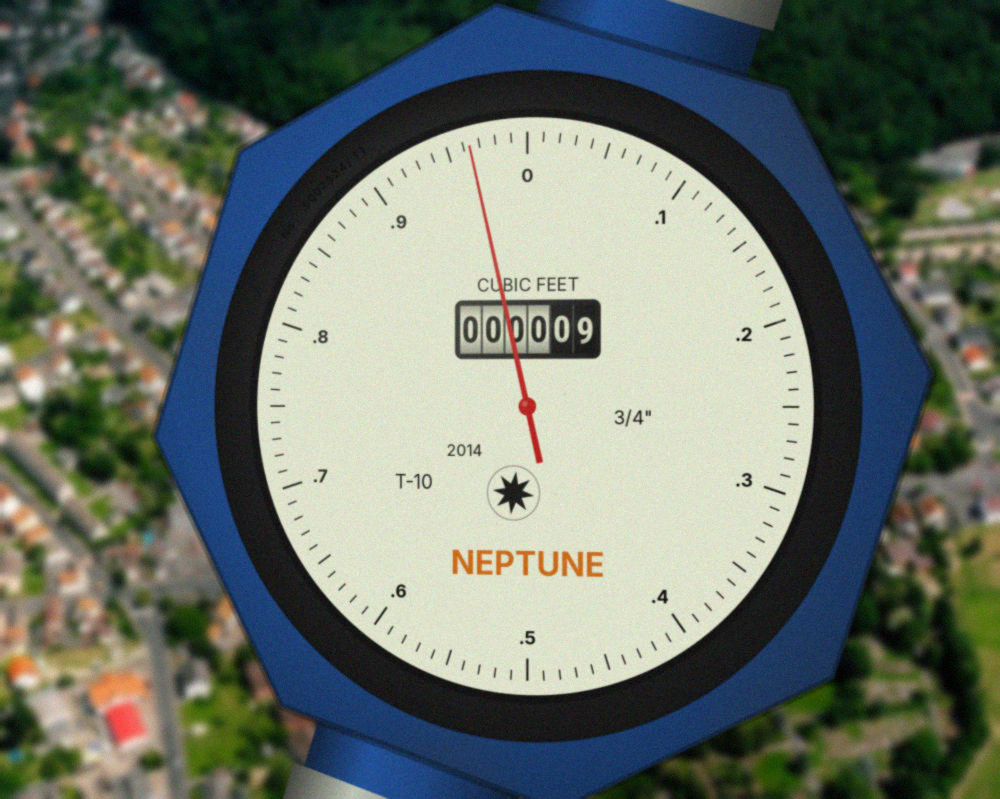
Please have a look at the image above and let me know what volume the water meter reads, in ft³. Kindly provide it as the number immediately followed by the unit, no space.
8.96ft³
